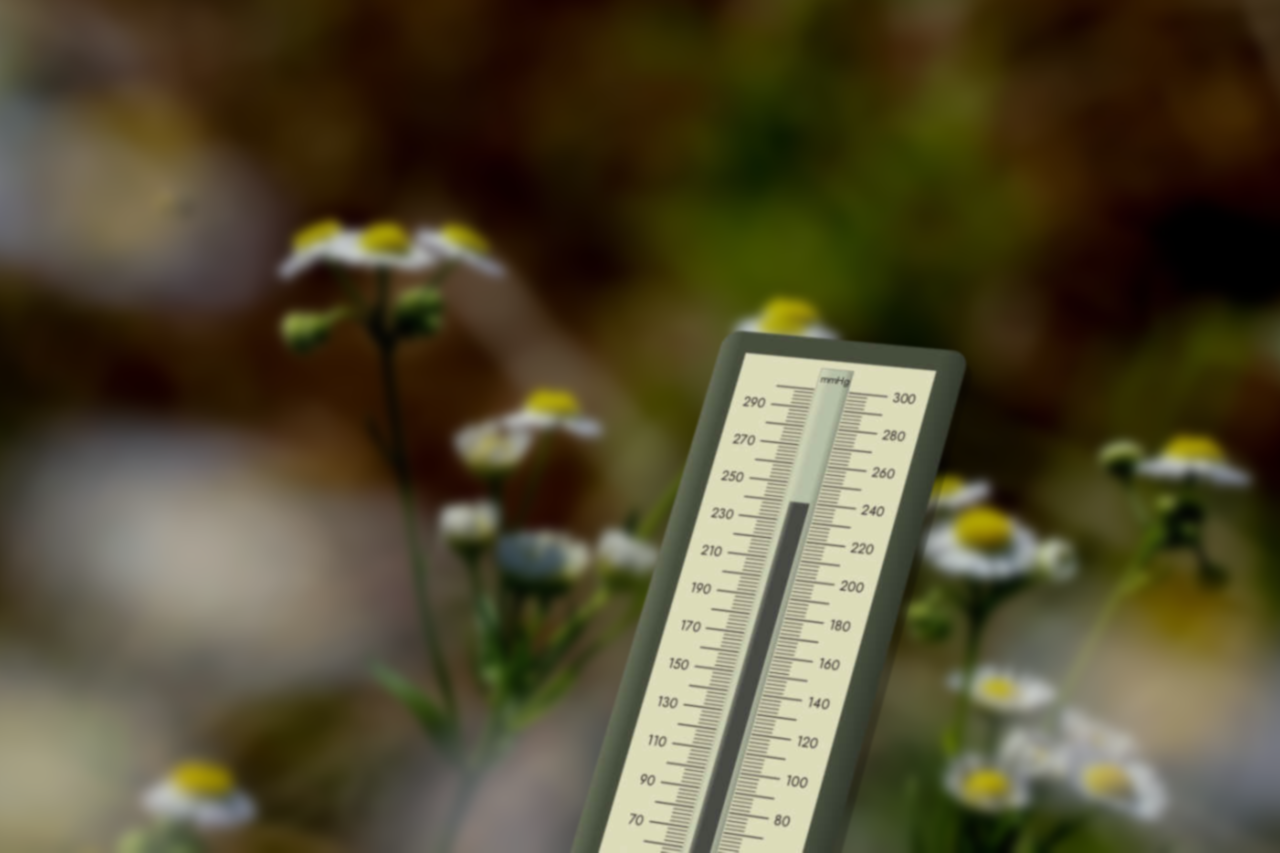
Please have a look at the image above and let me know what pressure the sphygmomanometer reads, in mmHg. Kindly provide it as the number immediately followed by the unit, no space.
240mmHg
